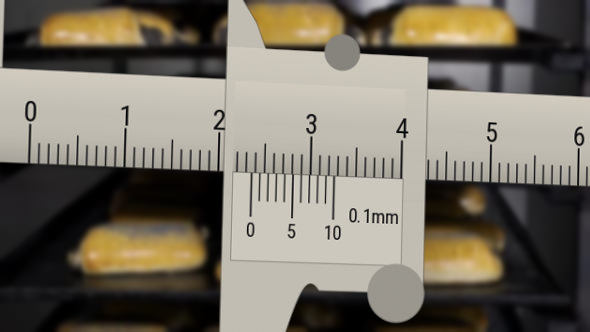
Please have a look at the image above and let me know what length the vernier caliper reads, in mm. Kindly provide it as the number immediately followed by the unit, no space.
23.6mm
